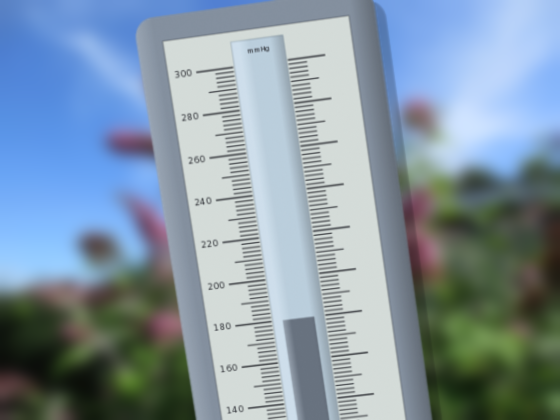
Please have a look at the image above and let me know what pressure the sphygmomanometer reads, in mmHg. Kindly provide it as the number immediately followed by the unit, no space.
180mmHg
